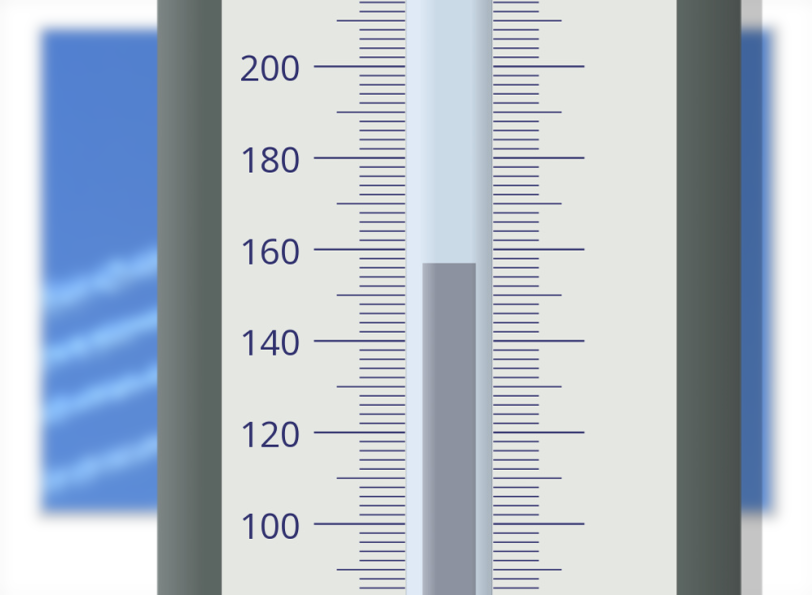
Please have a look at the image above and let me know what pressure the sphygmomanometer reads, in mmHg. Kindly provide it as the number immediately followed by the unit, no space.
157mmHg
